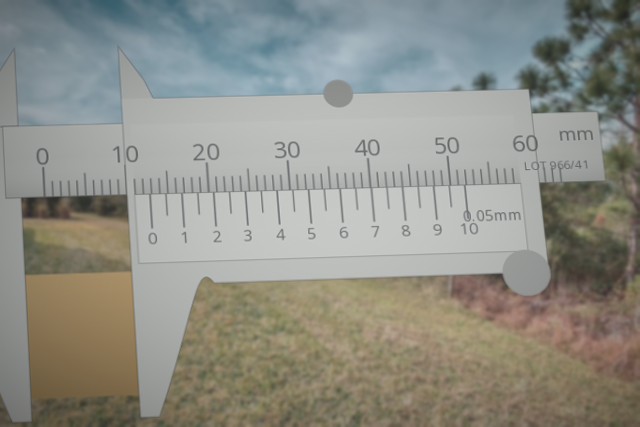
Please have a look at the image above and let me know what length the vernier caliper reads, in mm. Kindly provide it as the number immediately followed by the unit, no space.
12.8mm
